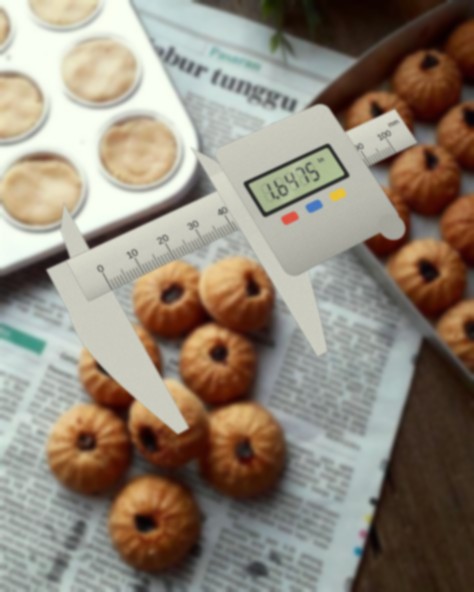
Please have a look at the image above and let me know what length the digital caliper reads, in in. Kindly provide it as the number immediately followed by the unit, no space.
1.6475in
